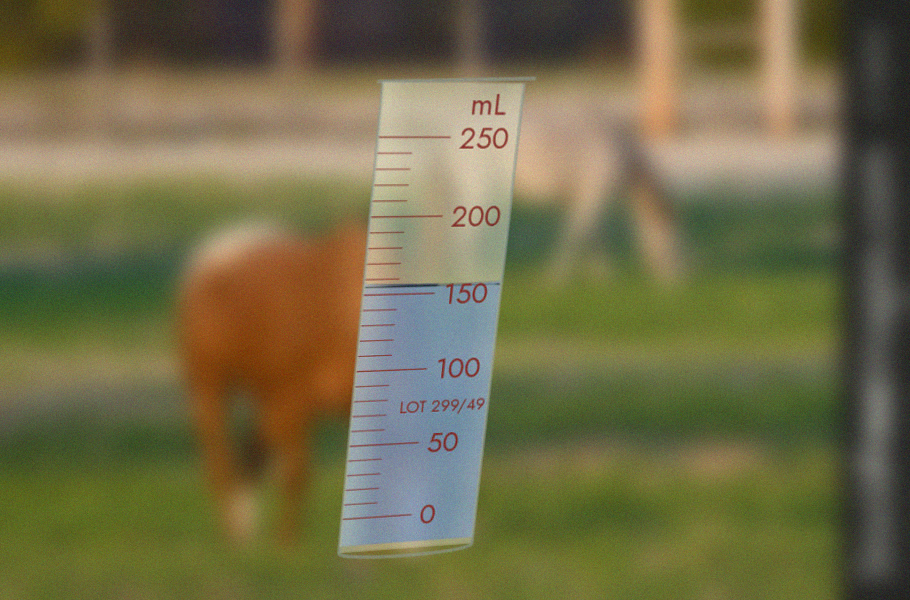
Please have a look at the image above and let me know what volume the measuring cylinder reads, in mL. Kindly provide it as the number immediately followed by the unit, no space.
155mL
